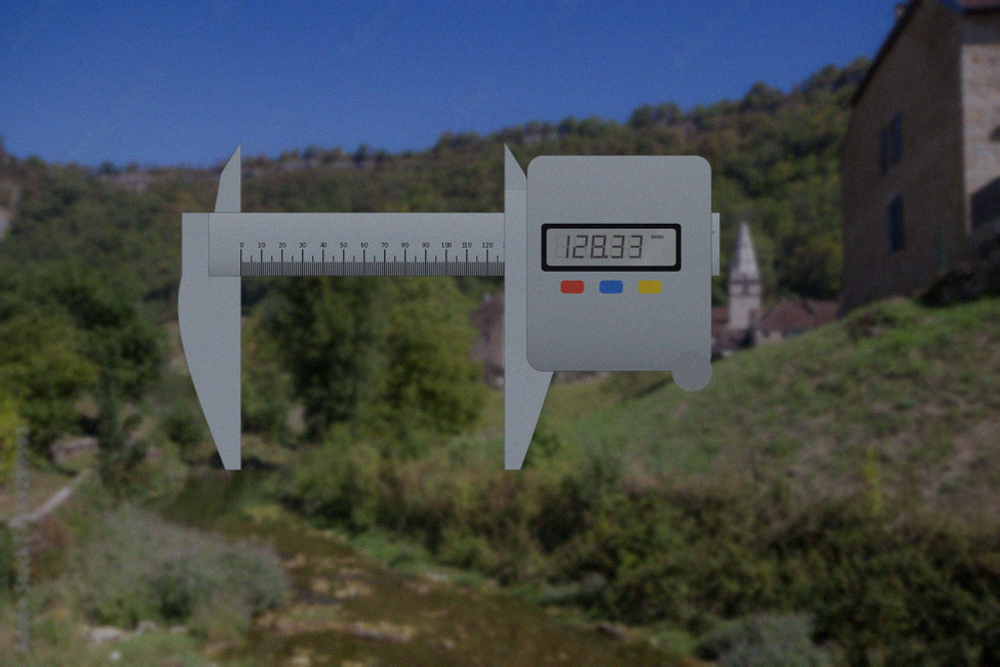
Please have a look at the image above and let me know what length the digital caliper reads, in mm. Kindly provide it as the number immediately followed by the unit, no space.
128.33mm
